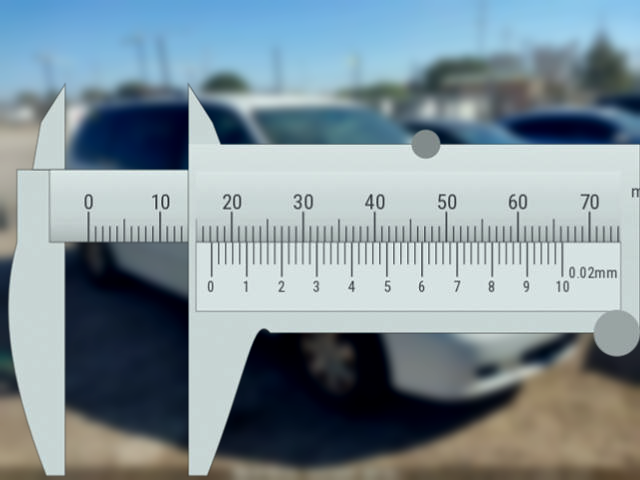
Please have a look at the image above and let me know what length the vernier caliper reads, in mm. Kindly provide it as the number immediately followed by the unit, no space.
17.2mm
